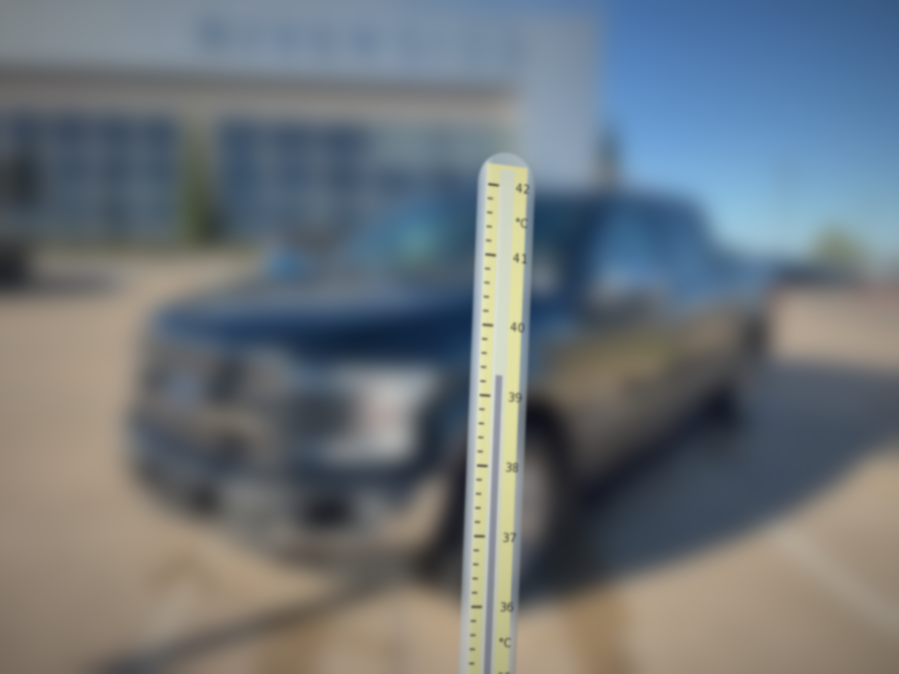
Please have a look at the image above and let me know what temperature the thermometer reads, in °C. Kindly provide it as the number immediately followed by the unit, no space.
39.3°C
